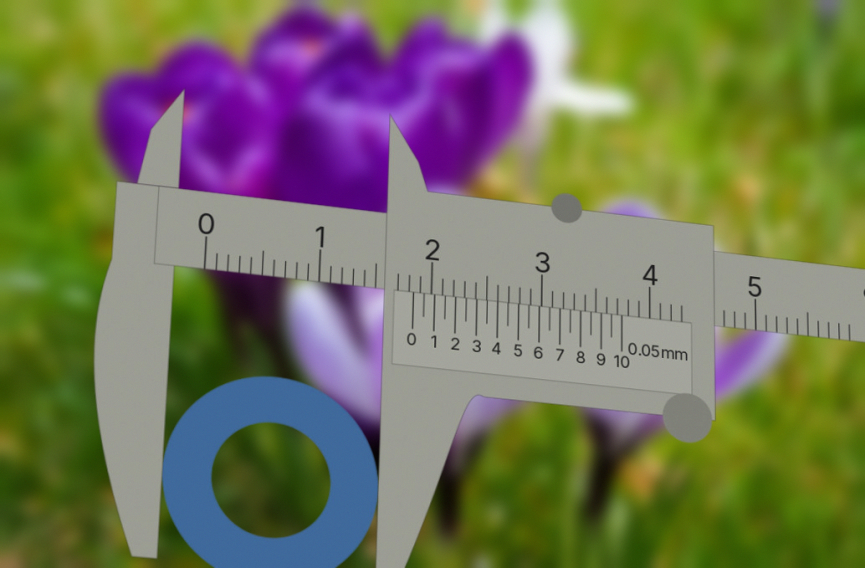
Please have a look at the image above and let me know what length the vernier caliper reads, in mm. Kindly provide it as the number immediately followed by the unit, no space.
18.4mm
